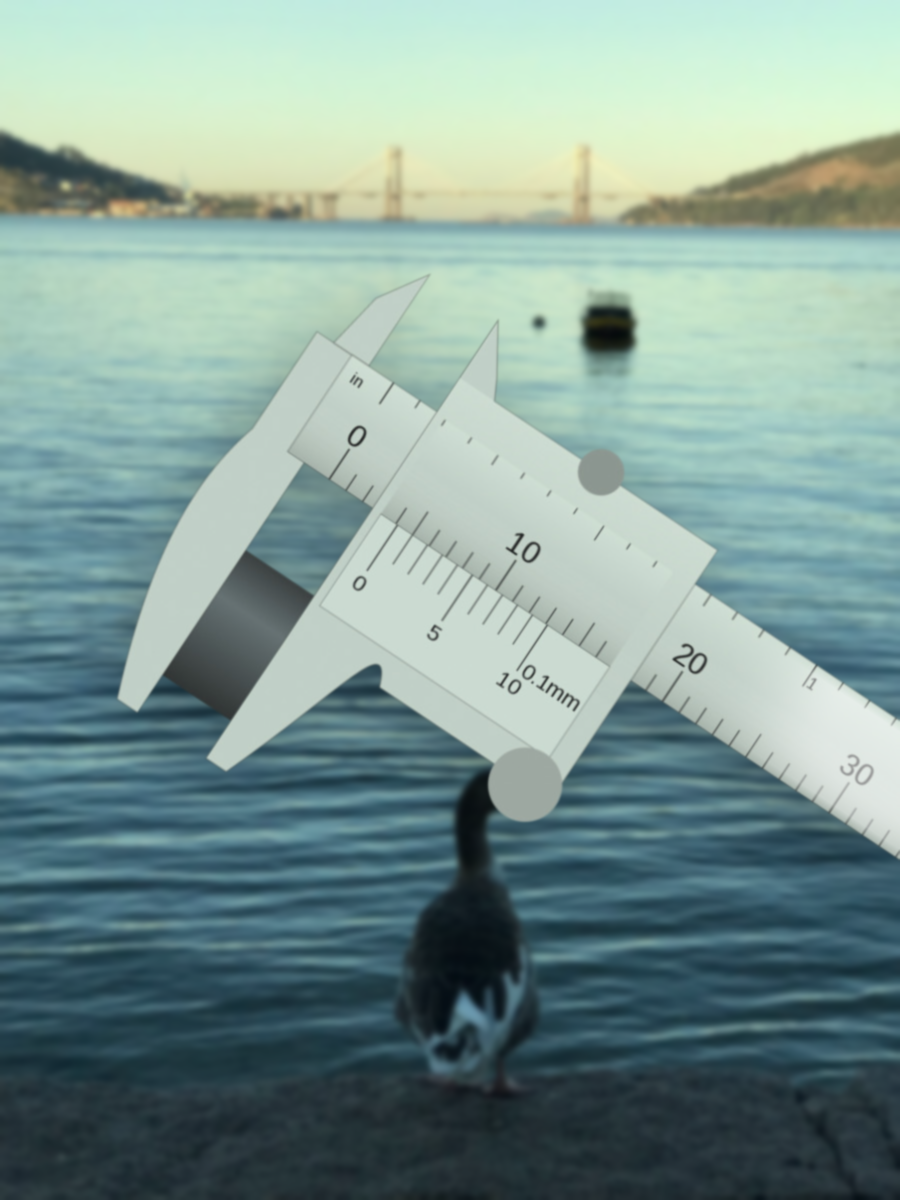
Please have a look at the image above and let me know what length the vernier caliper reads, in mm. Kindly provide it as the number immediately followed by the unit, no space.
4.1mm
